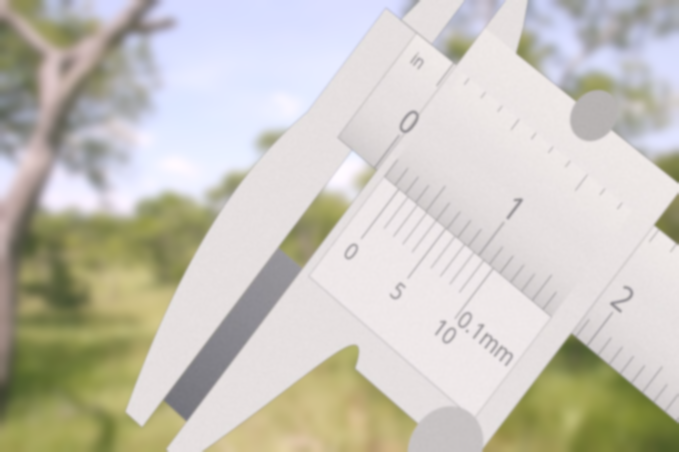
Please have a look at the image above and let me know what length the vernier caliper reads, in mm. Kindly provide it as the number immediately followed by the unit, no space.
2.4mm
